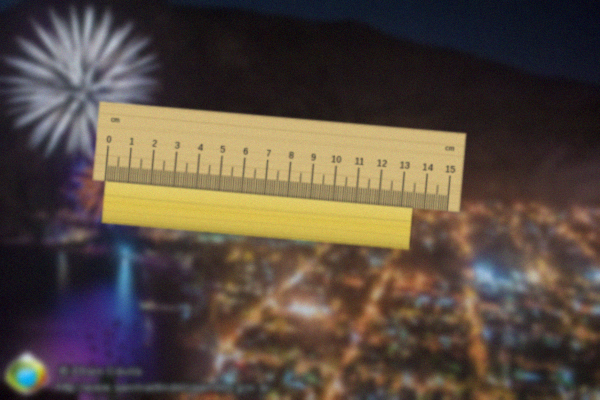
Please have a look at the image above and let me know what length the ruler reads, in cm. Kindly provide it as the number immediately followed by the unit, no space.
13.5cm
